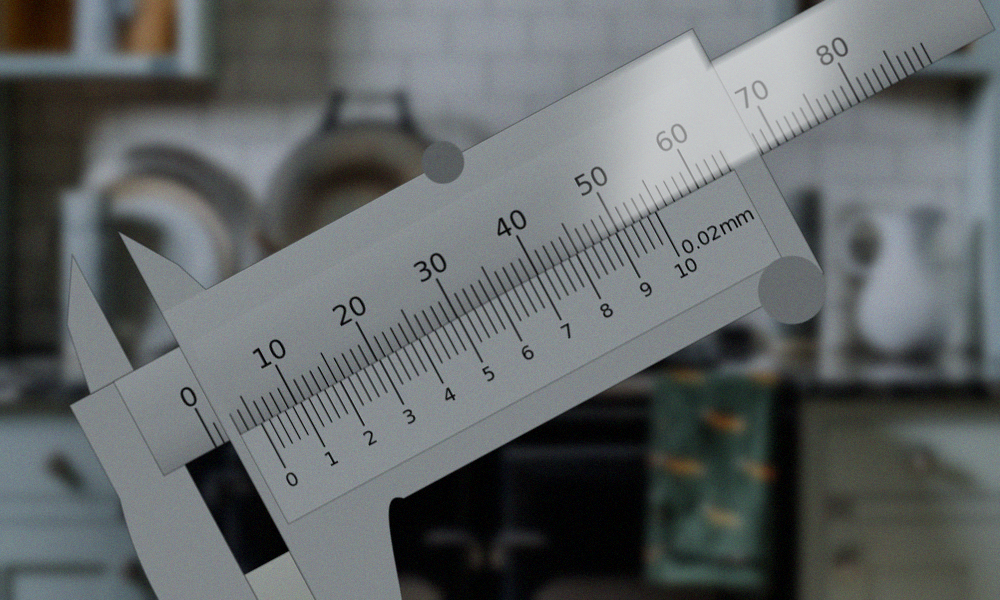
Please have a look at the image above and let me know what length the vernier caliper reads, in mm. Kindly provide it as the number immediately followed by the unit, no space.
5.6mm
